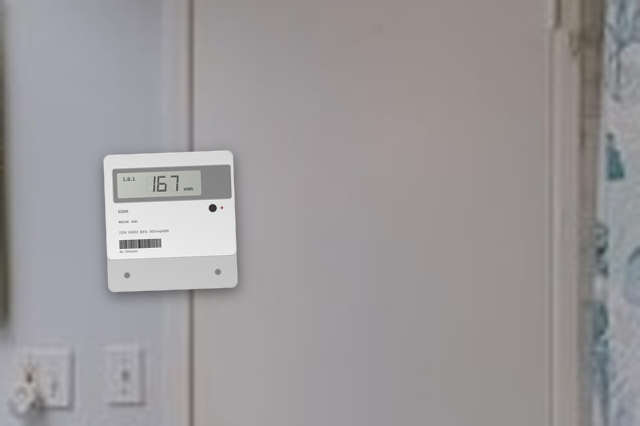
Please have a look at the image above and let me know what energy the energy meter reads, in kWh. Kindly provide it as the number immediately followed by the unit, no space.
167kWh
